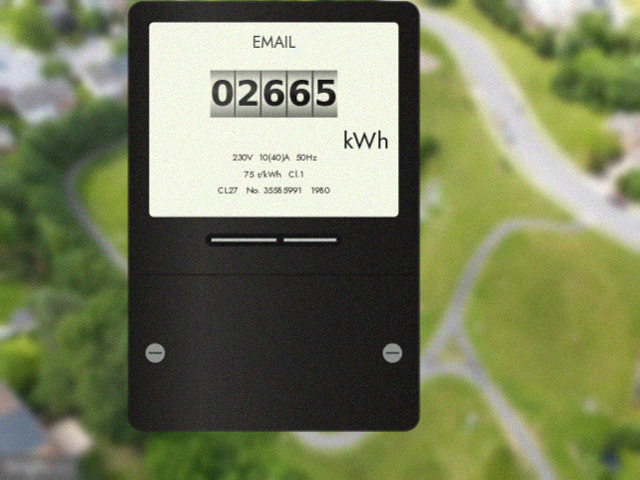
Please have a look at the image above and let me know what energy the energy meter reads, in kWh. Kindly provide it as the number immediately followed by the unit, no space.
2665kWh
